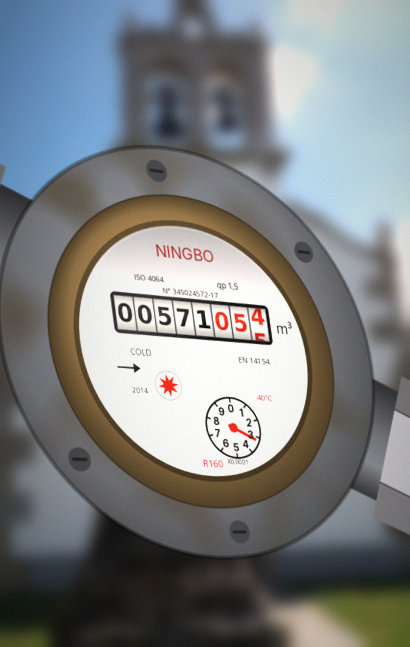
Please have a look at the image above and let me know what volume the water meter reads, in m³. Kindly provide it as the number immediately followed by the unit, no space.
571.0543m³
